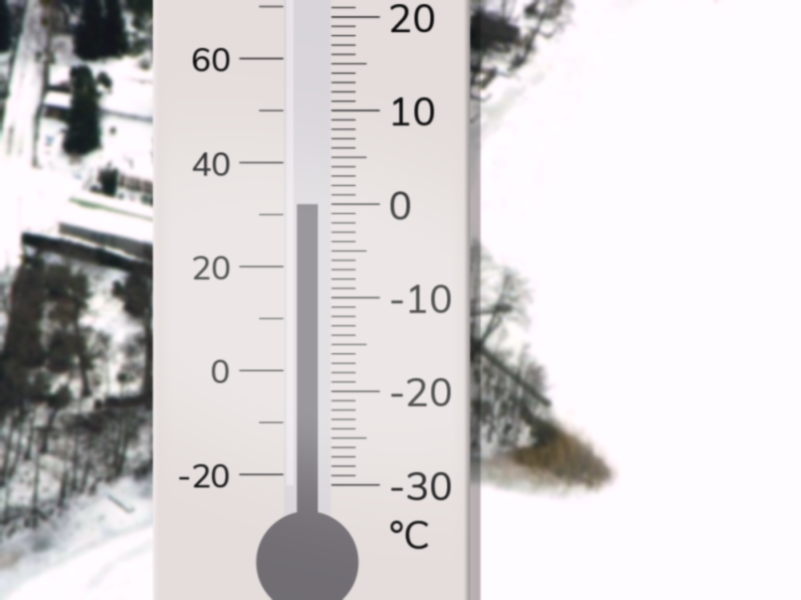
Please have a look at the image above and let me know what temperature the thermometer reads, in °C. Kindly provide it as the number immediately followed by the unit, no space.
0°C
